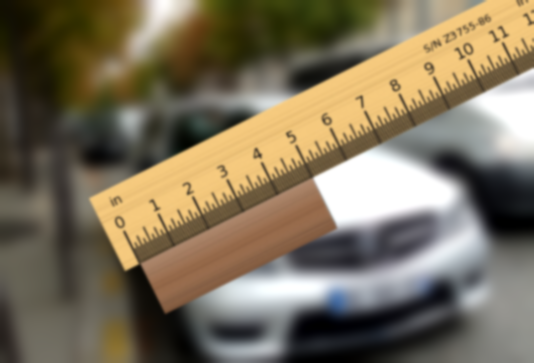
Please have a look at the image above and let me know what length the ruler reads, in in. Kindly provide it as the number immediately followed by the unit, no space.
5in
